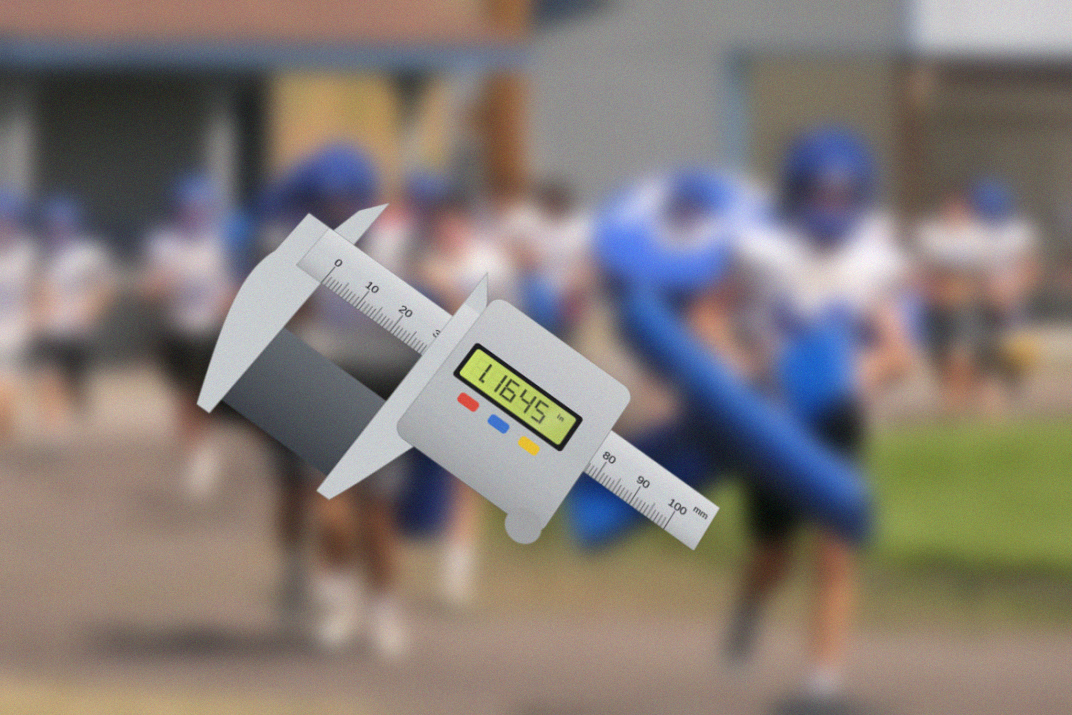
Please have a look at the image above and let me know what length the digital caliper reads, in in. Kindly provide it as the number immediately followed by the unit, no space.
1.1645in
